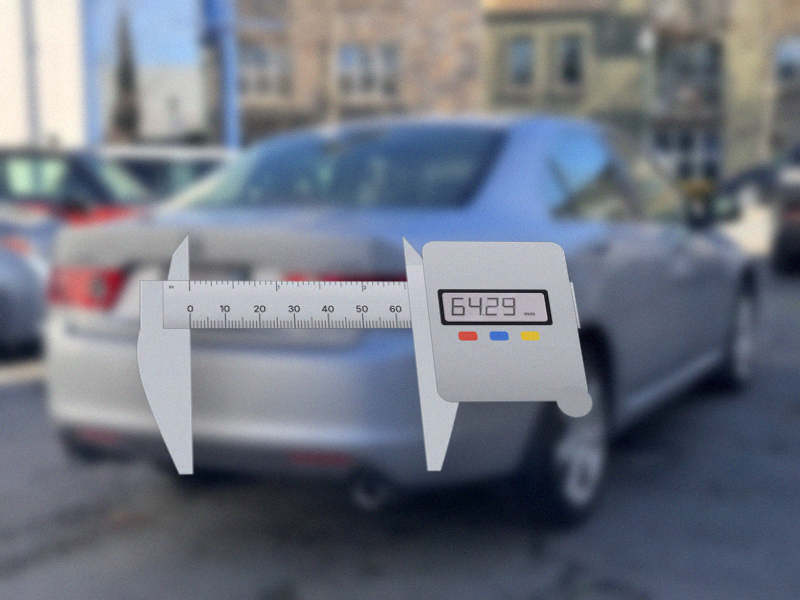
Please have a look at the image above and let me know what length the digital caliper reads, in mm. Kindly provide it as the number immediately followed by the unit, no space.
64.29mm
